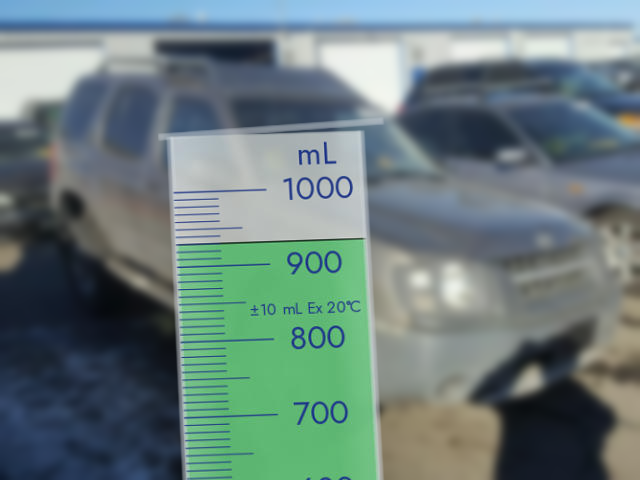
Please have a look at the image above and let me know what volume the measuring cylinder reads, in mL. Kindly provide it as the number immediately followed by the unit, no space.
930mL
